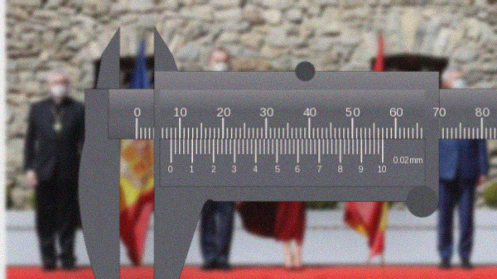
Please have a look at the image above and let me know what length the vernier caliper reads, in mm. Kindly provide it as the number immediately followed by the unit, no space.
8.0mm
